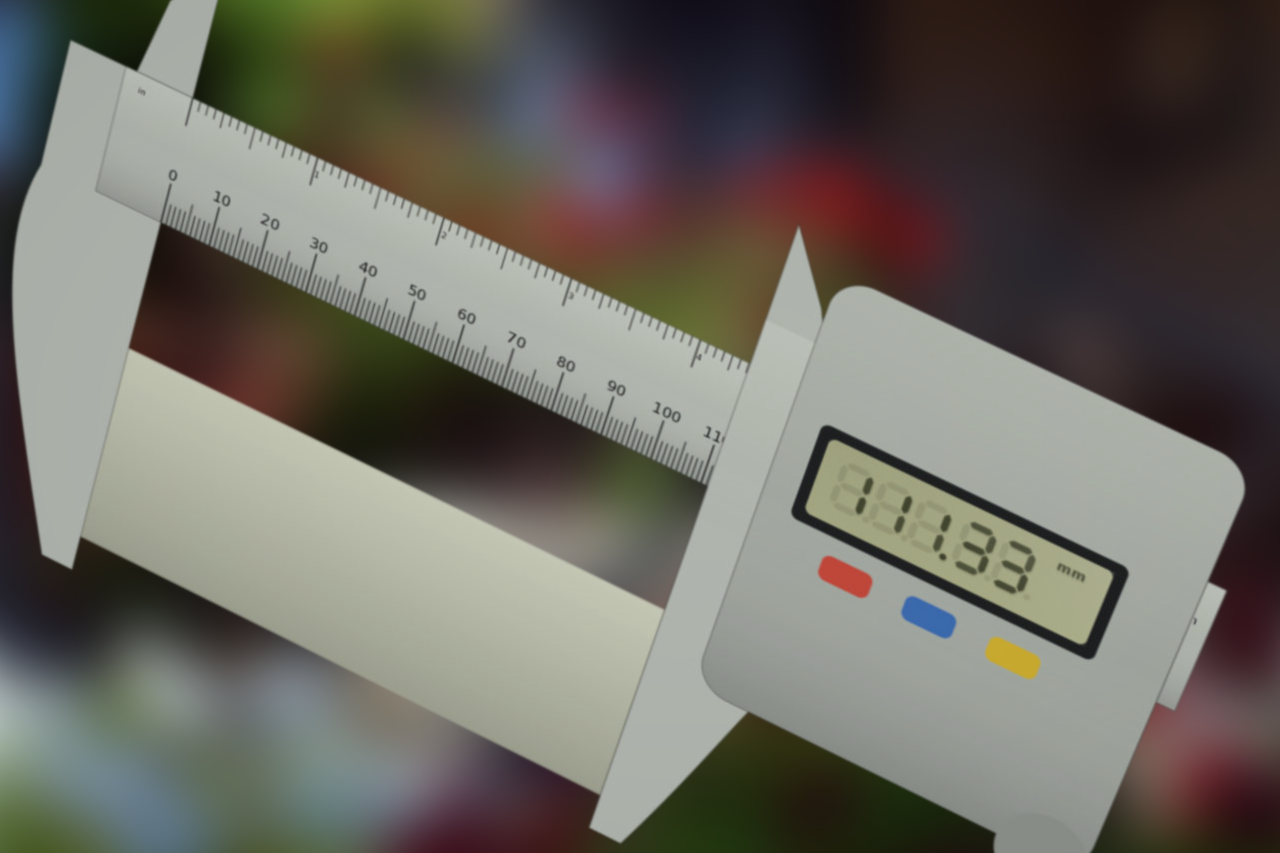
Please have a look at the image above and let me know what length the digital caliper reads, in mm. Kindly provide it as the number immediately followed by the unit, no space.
111.33mm
